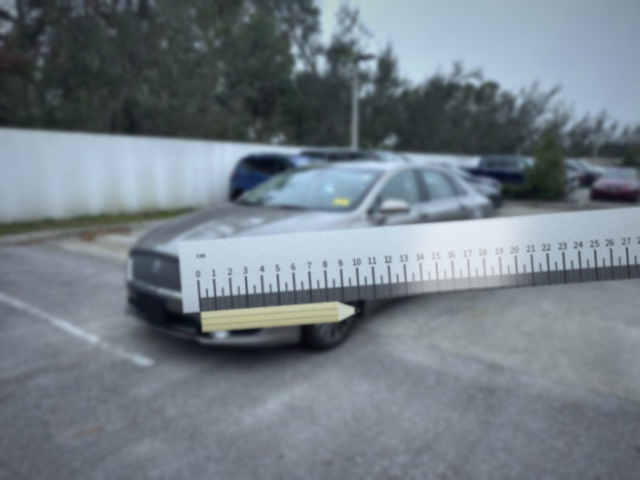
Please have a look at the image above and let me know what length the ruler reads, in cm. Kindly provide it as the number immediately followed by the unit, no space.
10cm
